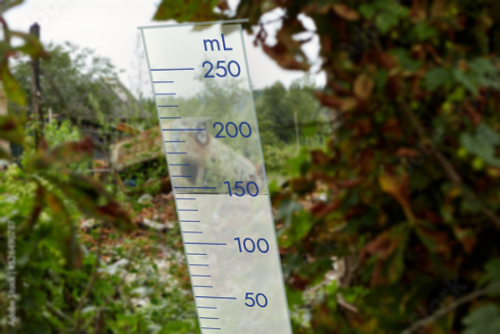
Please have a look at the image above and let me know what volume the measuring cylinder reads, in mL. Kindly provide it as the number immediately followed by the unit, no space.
145mL
